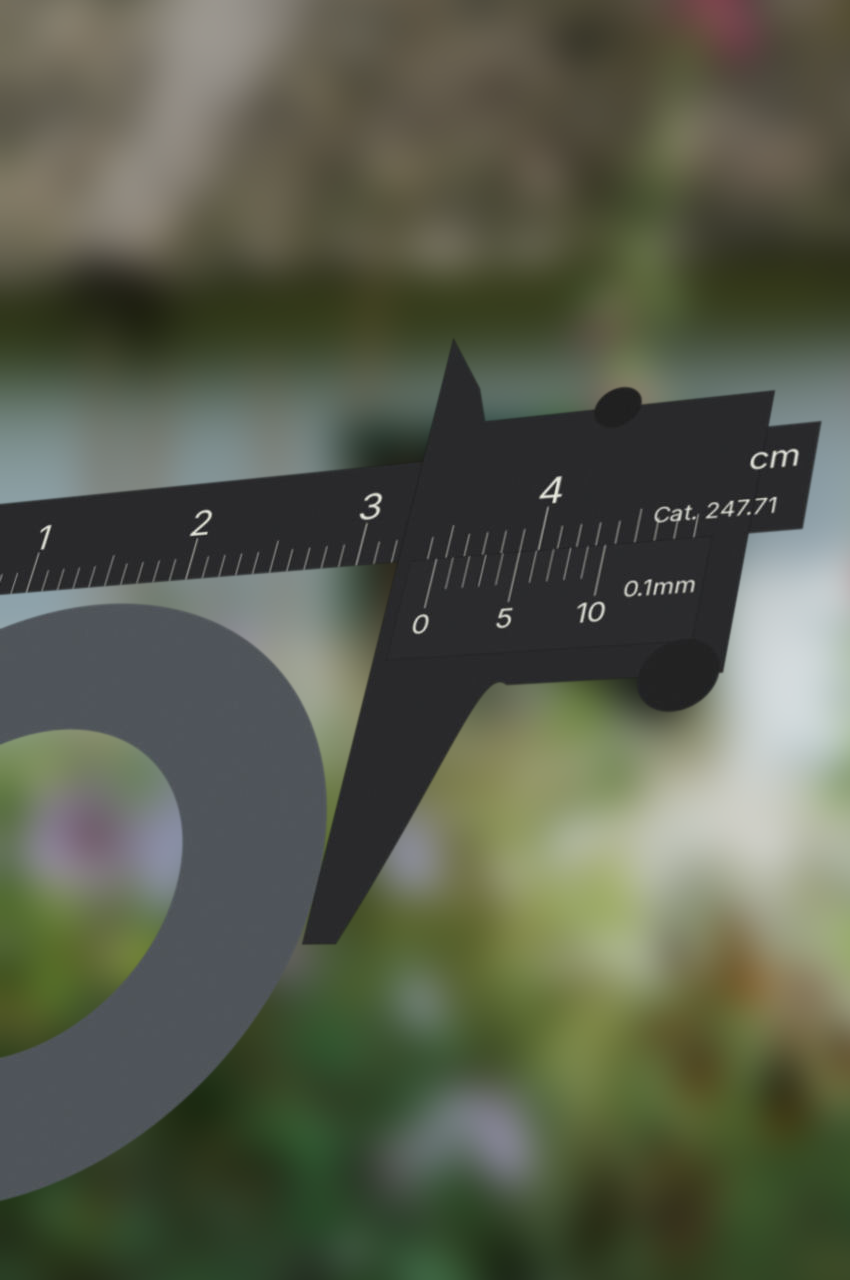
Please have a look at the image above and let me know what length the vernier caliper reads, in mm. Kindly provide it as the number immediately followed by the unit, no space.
34.5mm
